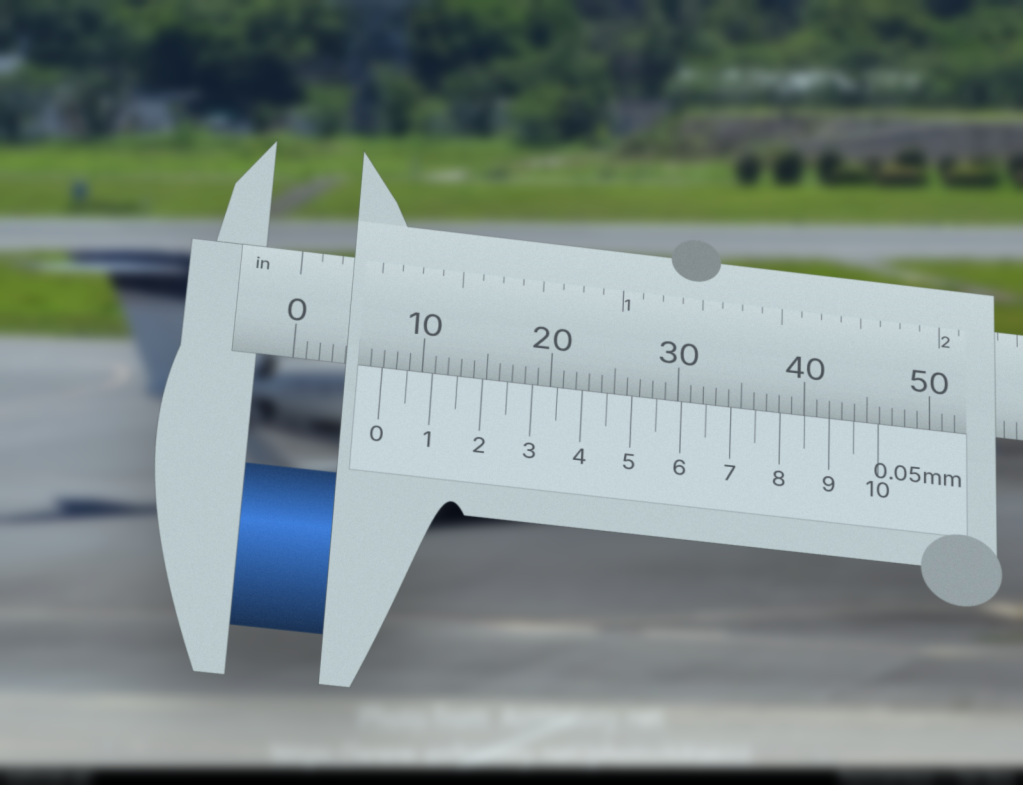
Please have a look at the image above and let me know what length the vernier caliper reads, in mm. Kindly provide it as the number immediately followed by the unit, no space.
6.9mm
